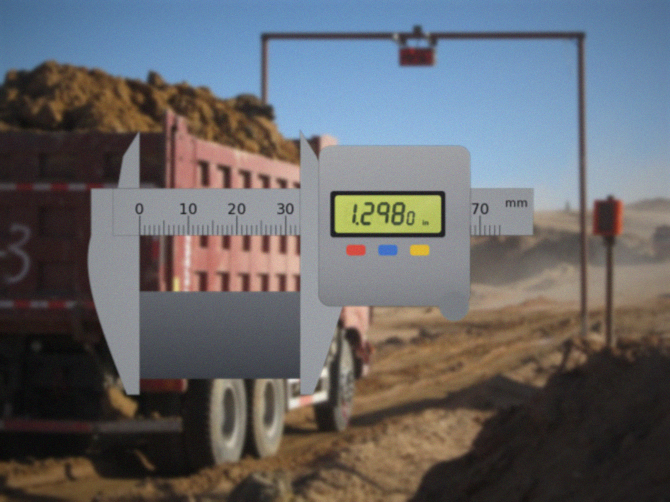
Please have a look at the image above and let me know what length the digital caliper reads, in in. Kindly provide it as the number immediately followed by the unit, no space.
1.2980in
